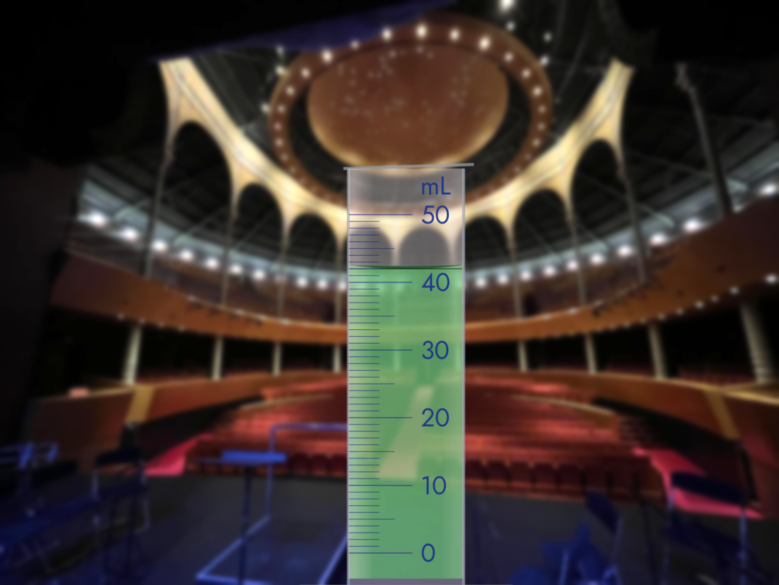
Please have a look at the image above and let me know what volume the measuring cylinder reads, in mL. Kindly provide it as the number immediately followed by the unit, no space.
42mL
